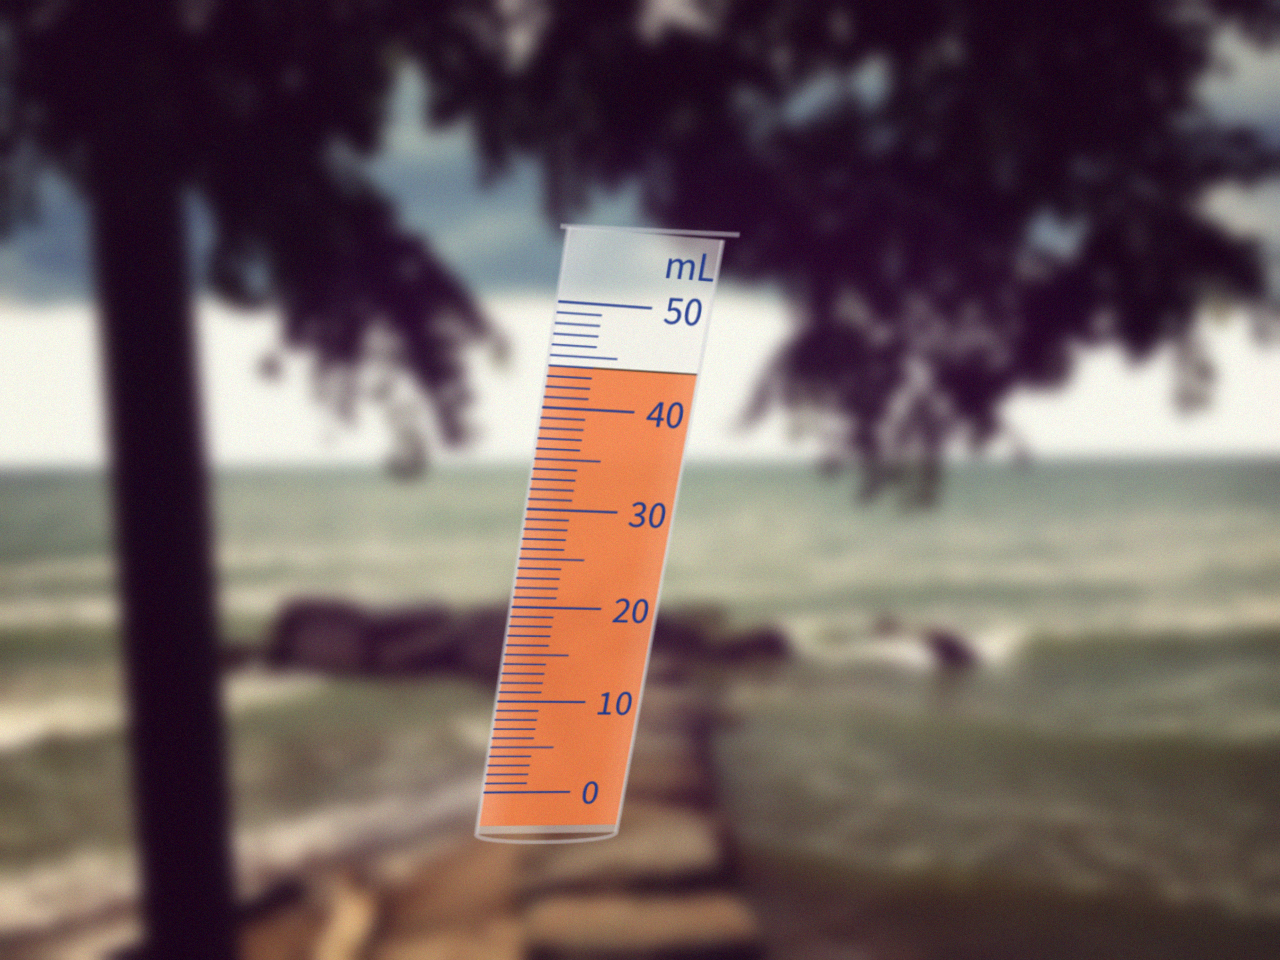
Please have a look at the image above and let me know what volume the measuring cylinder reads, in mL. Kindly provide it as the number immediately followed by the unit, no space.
44mL
